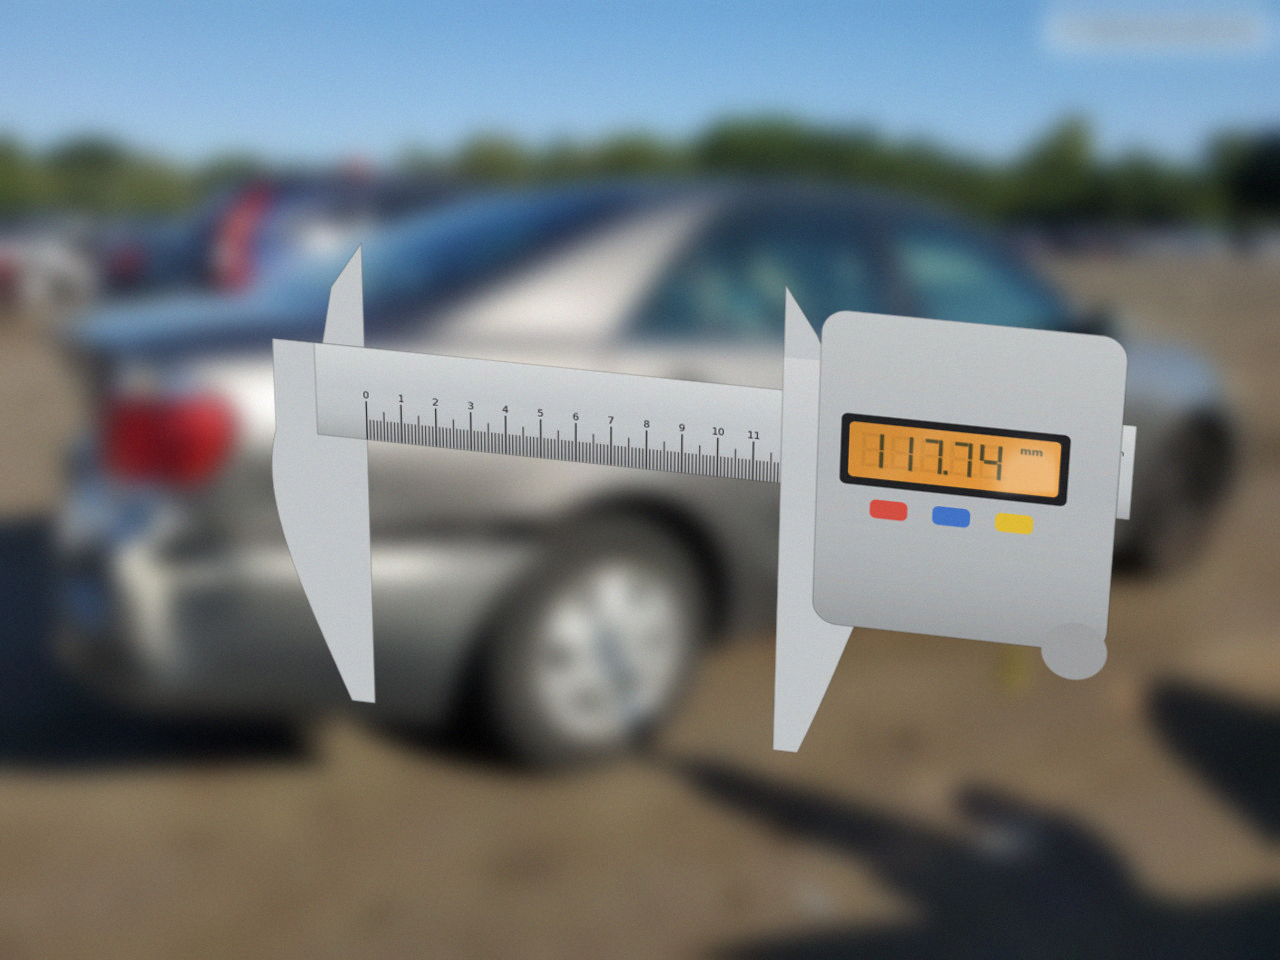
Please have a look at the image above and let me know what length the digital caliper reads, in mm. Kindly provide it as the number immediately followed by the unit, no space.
117.74mm
